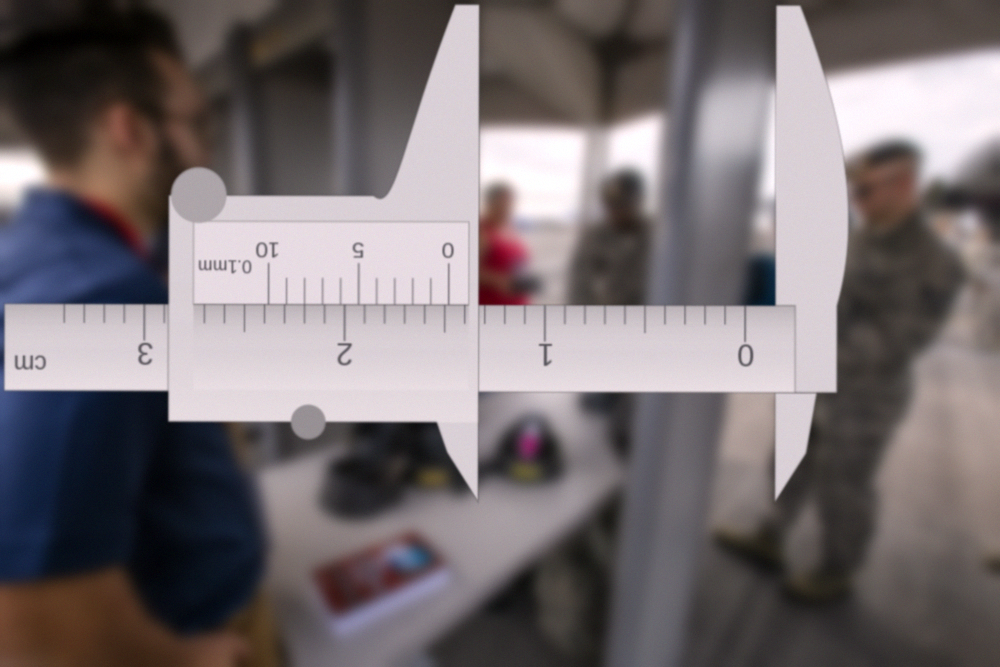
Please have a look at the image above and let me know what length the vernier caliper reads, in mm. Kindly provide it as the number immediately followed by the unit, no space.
14.8mm
